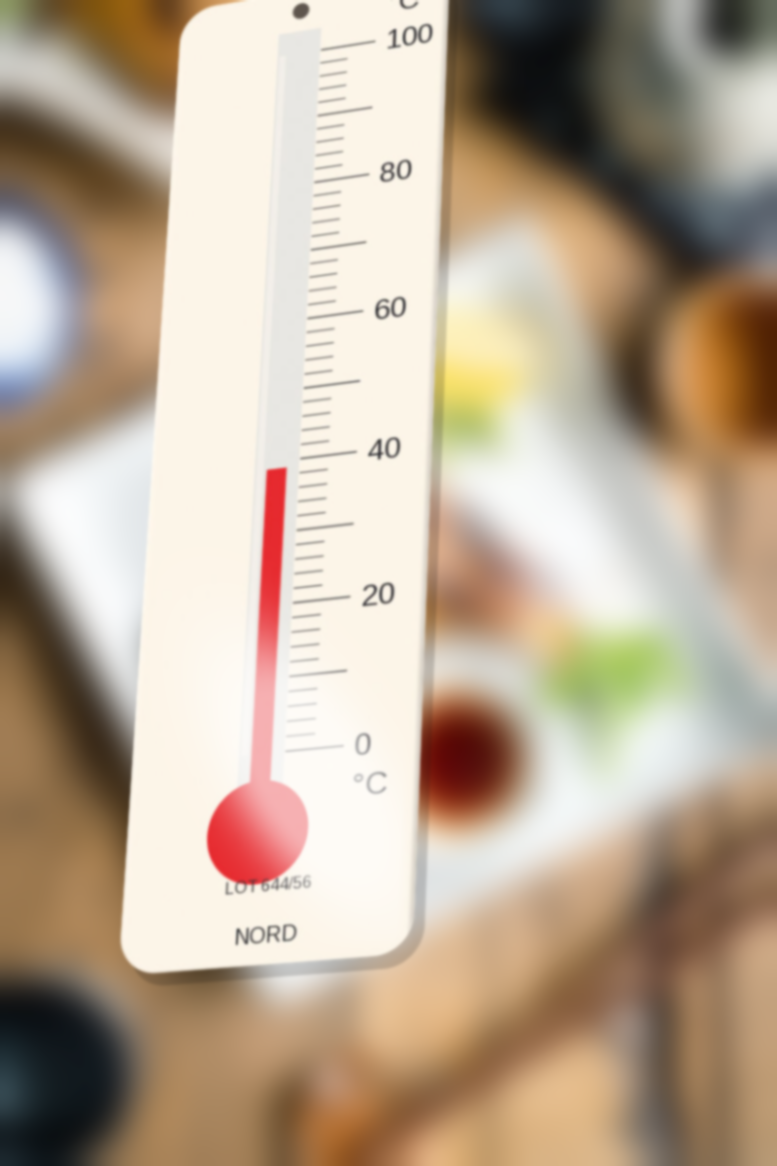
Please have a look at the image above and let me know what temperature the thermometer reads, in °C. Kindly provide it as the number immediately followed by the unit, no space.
39°C
